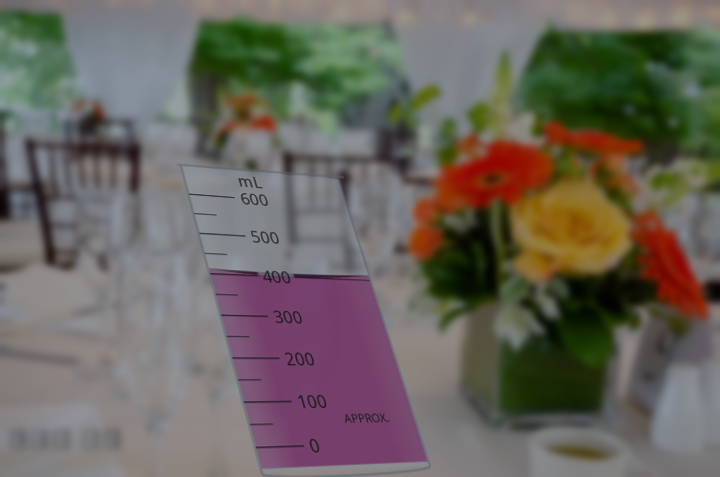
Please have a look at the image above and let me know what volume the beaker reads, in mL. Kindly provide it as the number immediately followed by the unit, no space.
400mL
